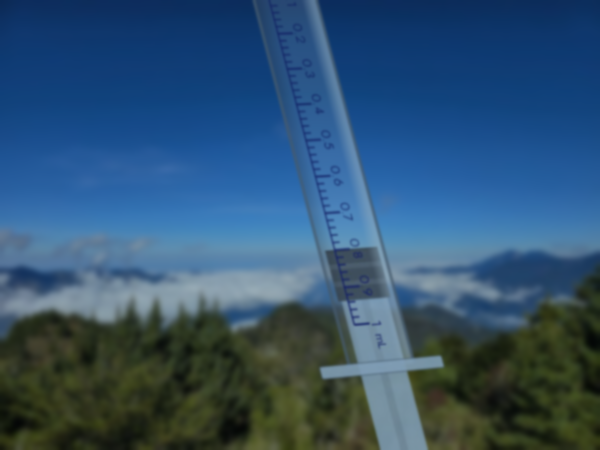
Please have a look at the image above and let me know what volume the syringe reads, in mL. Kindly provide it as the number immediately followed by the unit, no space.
0.8mL
